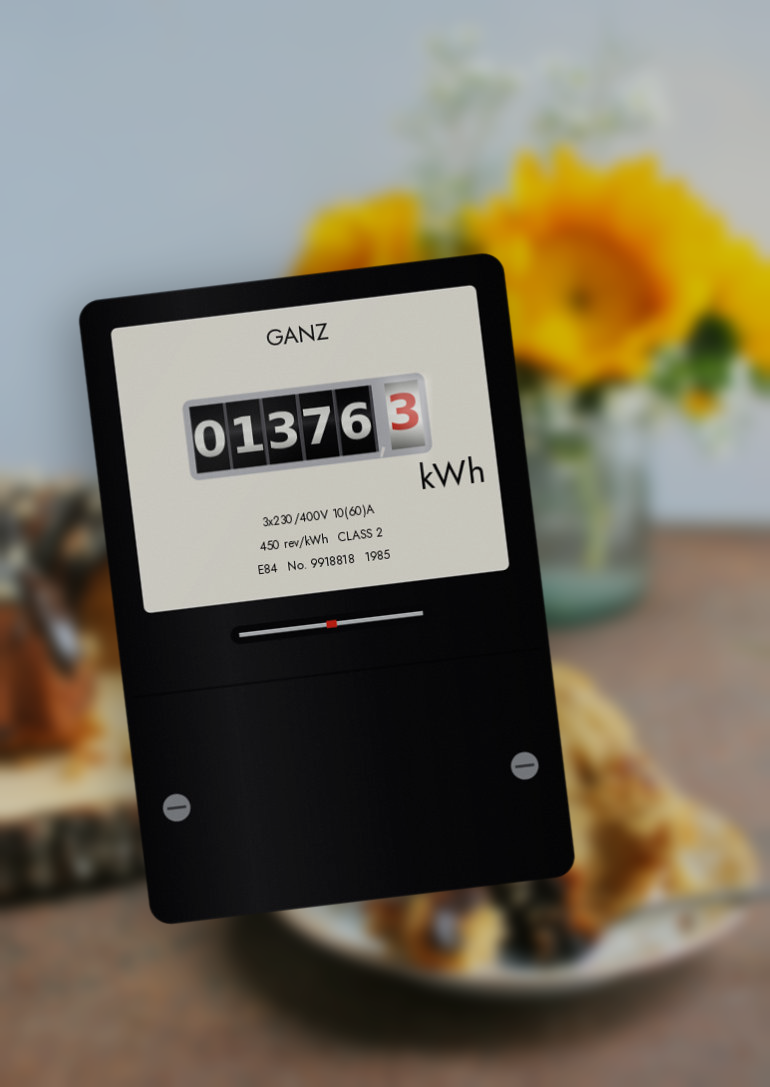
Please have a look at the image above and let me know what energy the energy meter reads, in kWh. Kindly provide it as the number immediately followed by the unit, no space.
1376.3kWh
